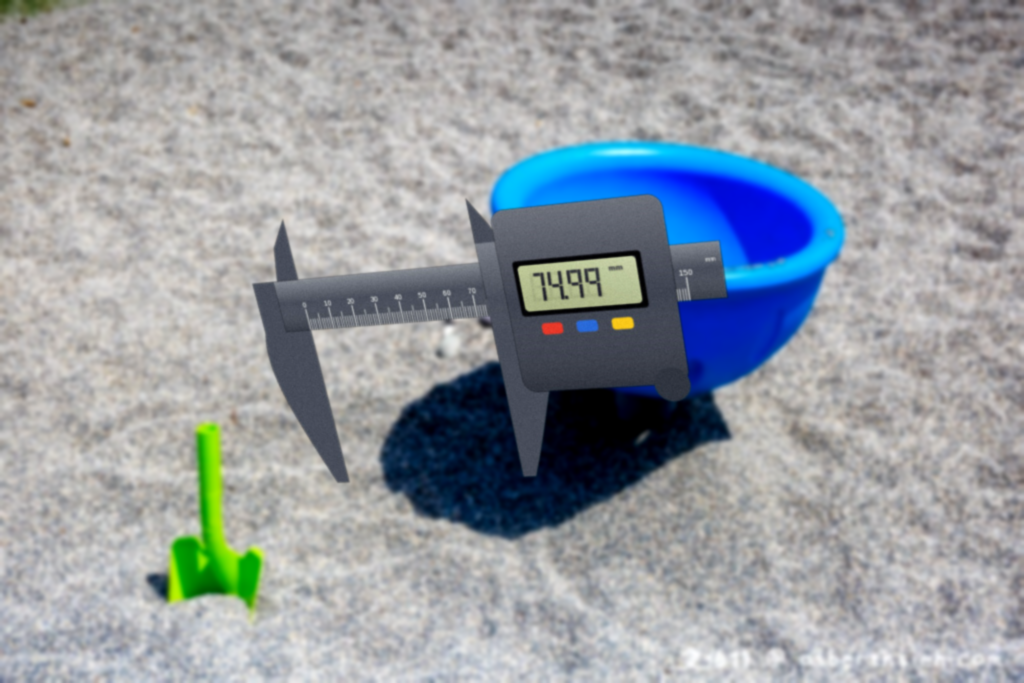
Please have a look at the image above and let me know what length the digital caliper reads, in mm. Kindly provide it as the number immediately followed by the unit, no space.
74.99mm
